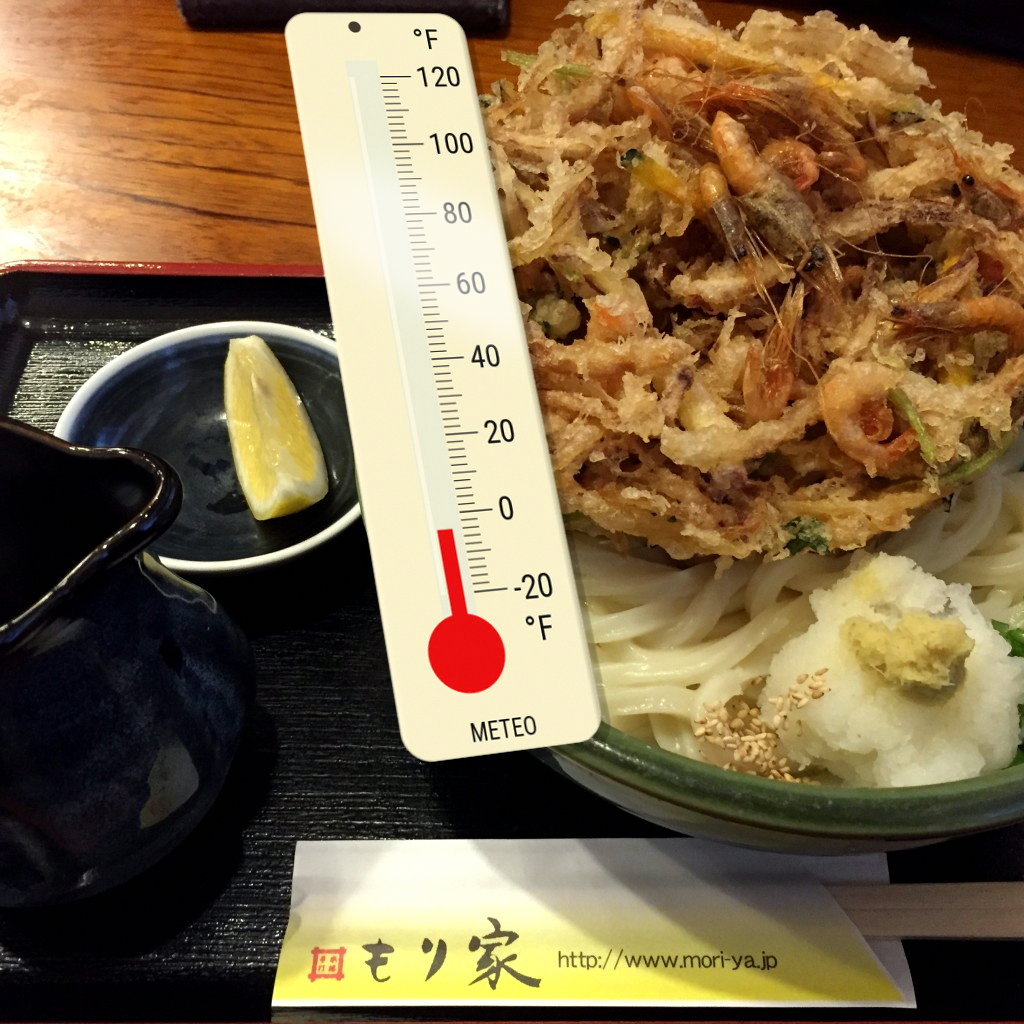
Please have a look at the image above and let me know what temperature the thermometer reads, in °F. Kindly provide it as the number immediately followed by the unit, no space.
-4°F
